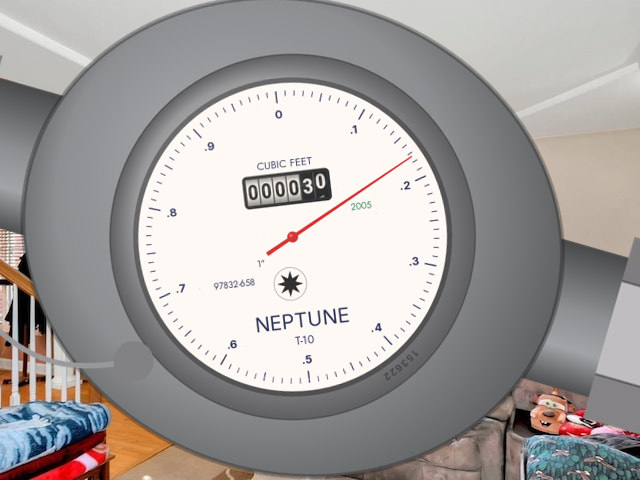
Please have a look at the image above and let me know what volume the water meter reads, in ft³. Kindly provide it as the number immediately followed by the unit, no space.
30.17ft³
